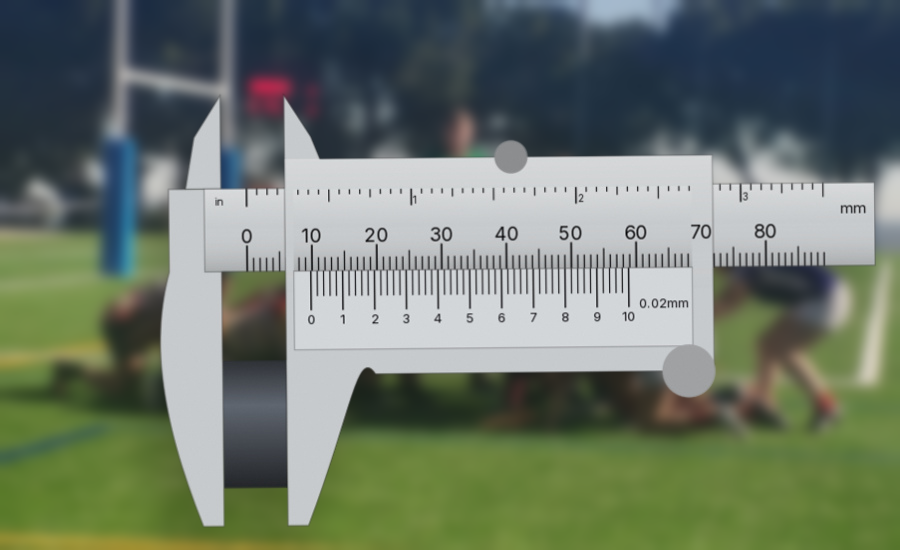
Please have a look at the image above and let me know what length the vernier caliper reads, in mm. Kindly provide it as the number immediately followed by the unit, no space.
9.8mm
